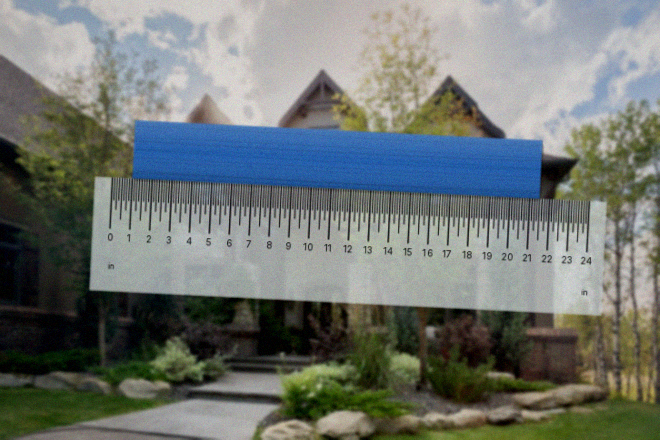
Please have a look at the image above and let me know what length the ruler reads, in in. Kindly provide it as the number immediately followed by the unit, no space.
20.5in
